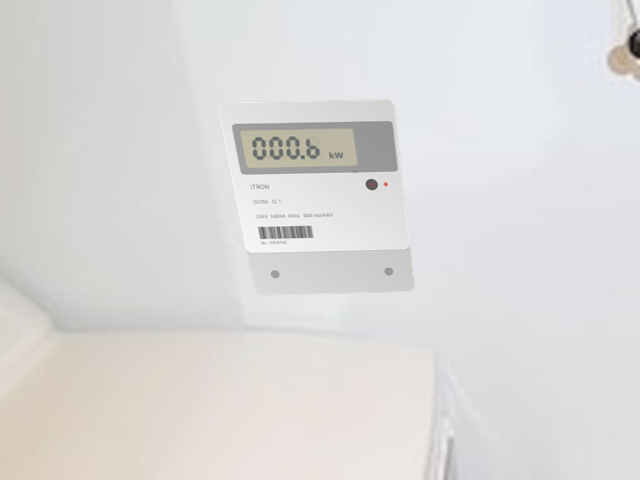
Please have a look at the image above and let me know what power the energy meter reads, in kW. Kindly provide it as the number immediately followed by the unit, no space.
0.6kW
